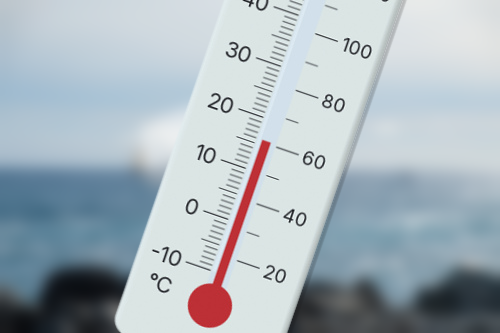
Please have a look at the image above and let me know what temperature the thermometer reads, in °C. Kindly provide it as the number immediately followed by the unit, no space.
16°C
